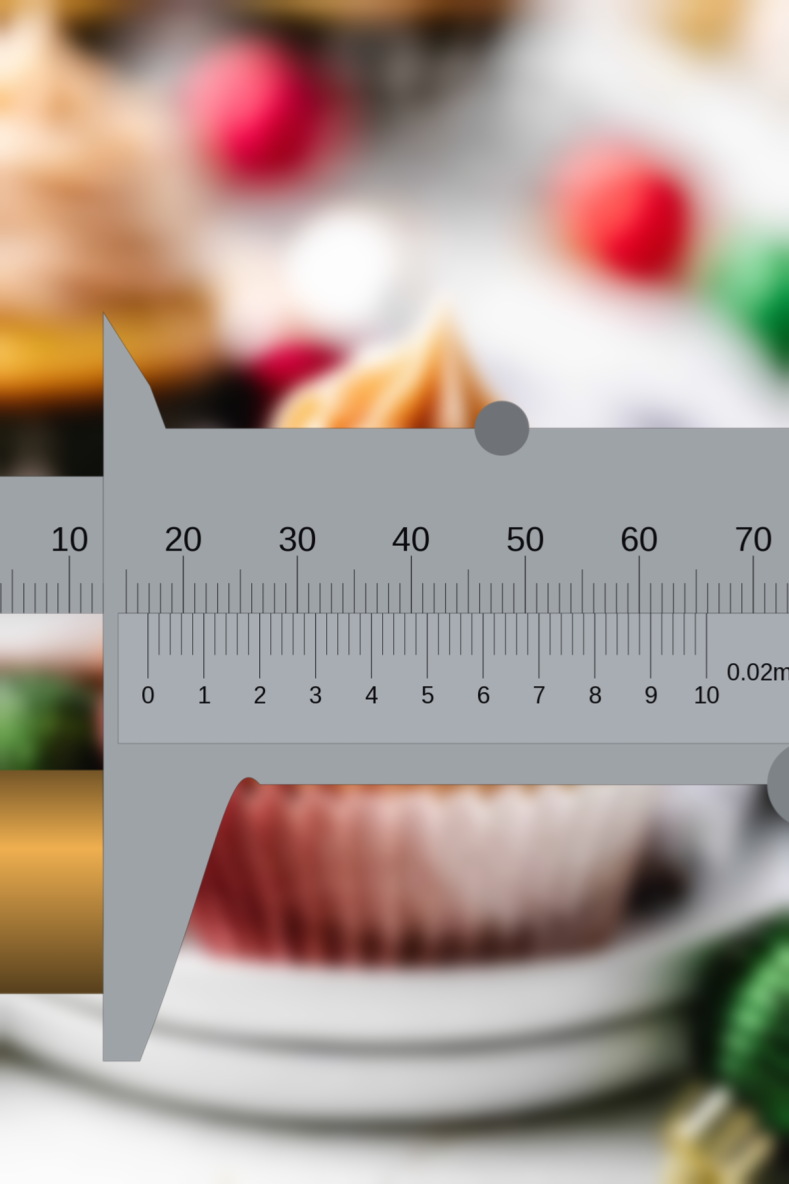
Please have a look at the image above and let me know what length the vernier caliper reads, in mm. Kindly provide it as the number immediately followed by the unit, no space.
16.9mm
